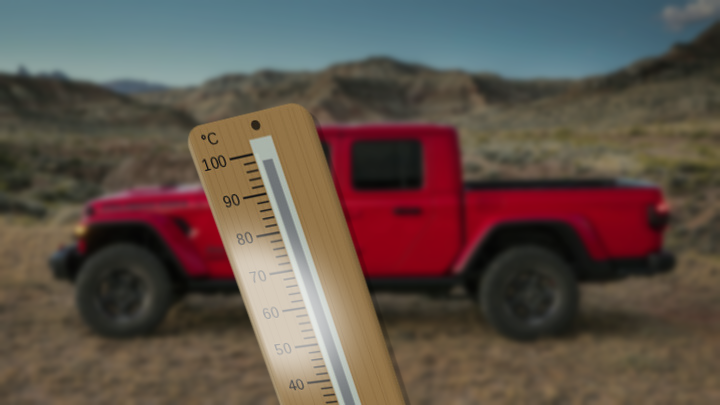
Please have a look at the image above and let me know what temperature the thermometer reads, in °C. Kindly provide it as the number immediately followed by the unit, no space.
98°C
